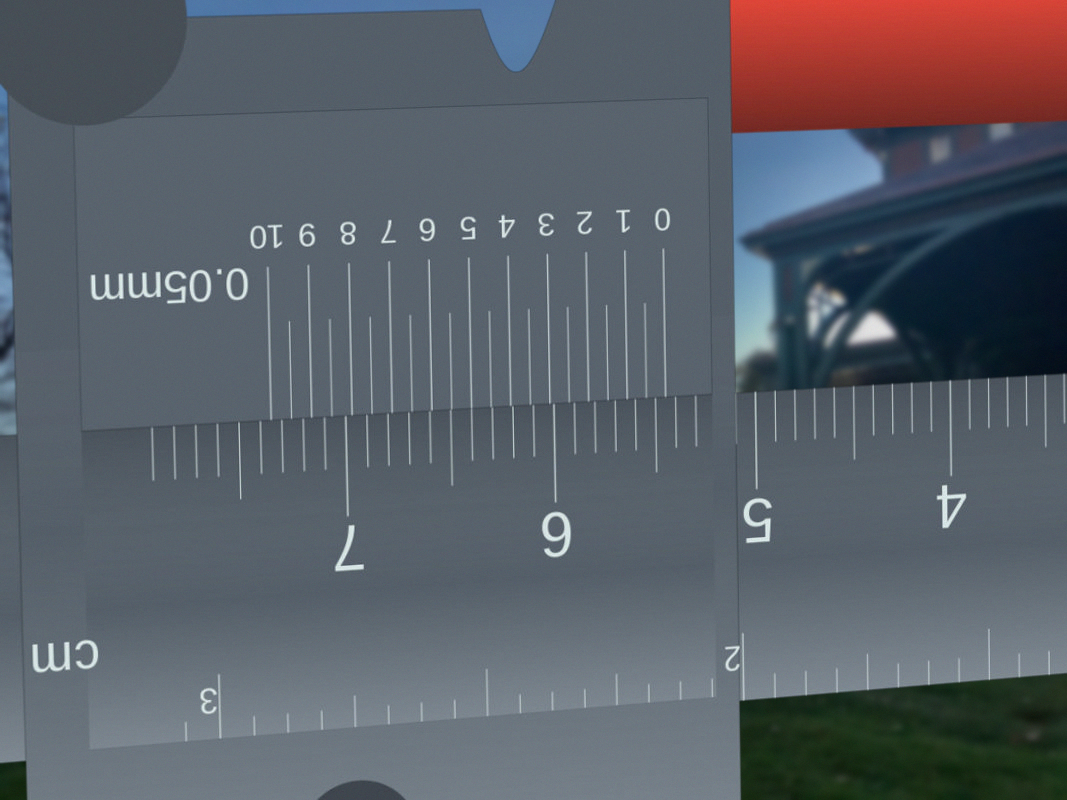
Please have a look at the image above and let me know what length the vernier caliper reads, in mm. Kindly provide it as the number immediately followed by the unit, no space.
54.5mm
